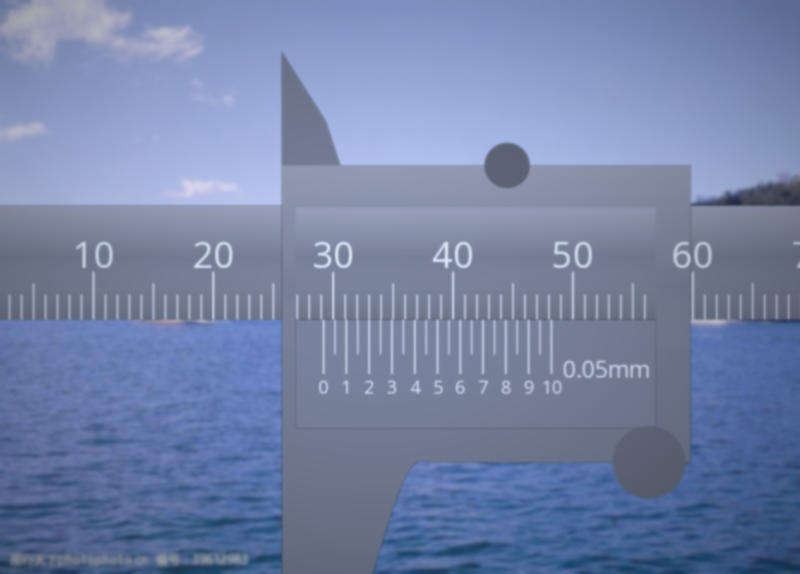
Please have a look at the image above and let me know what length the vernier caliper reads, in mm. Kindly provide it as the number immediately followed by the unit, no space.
29.2mm
